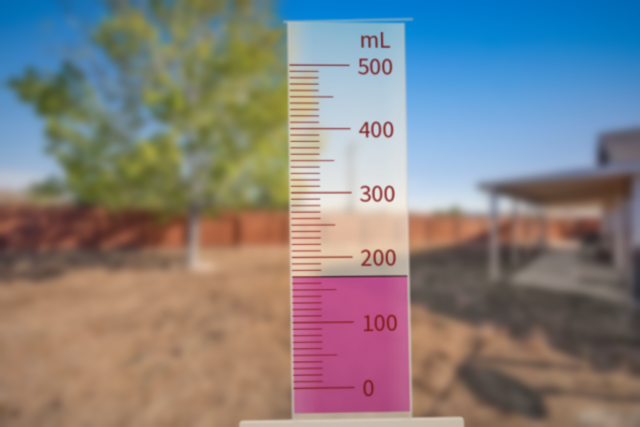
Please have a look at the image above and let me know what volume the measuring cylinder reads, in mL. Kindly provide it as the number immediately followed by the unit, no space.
170mL
